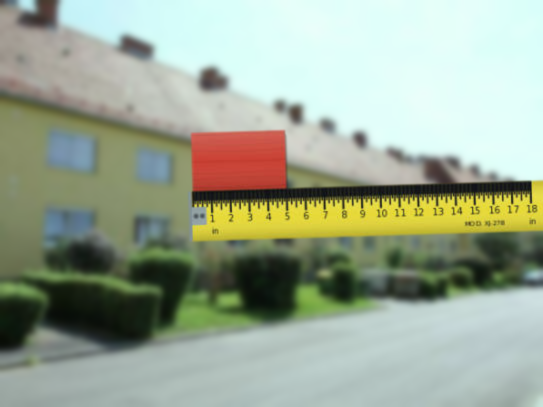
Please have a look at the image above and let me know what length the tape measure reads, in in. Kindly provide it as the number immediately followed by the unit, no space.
5in
